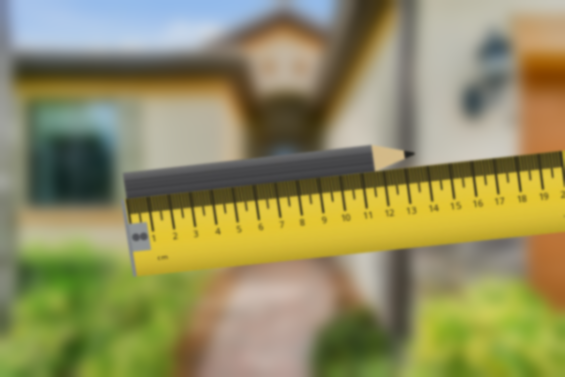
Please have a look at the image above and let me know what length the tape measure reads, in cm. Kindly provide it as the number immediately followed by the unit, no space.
13.5cm
